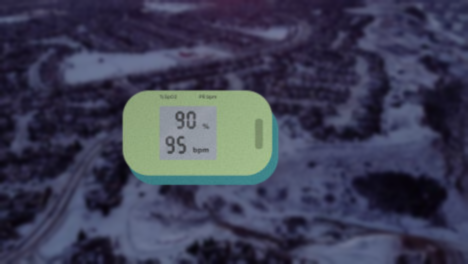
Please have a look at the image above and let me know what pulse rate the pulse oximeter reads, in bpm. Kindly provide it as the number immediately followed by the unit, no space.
95bpm
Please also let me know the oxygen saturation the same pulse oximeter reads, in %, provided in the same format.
90%
